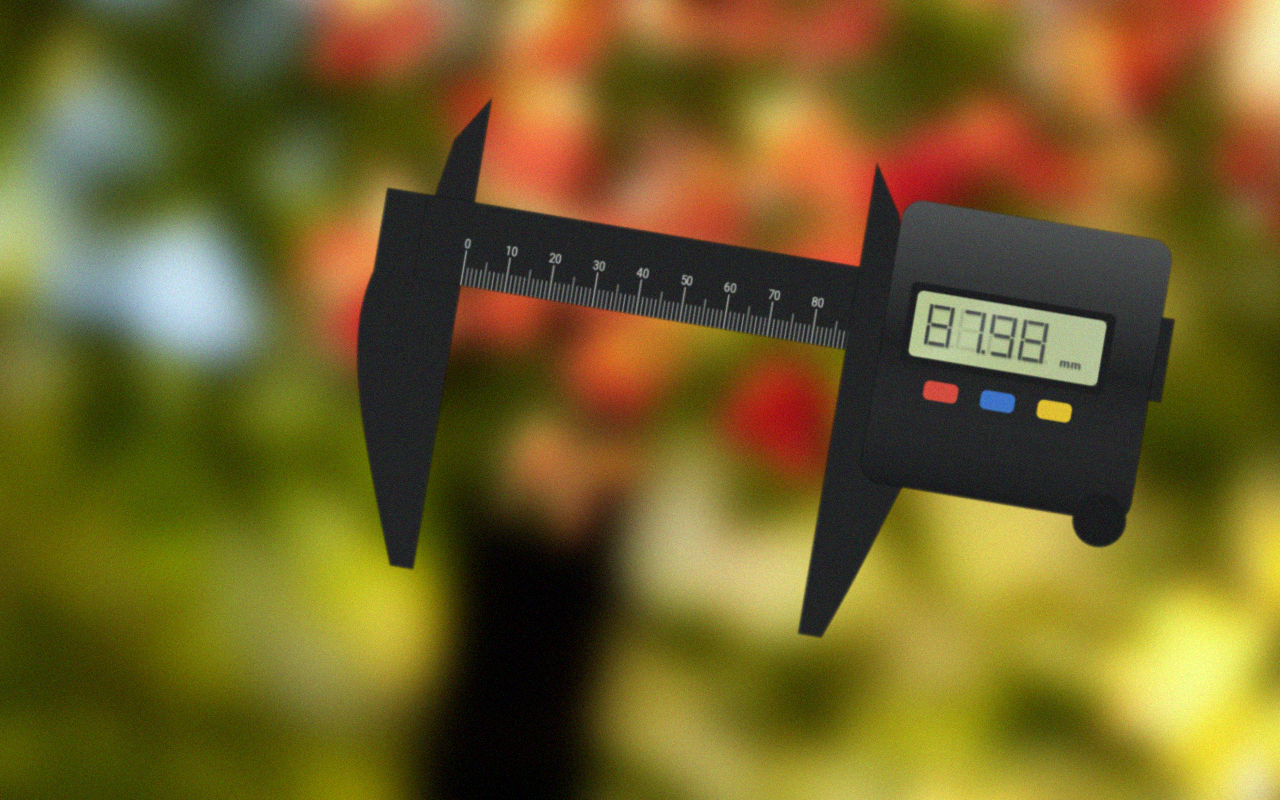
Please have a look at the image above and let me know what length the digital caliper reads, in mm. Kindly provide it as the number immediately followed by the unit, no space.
87.98mm
